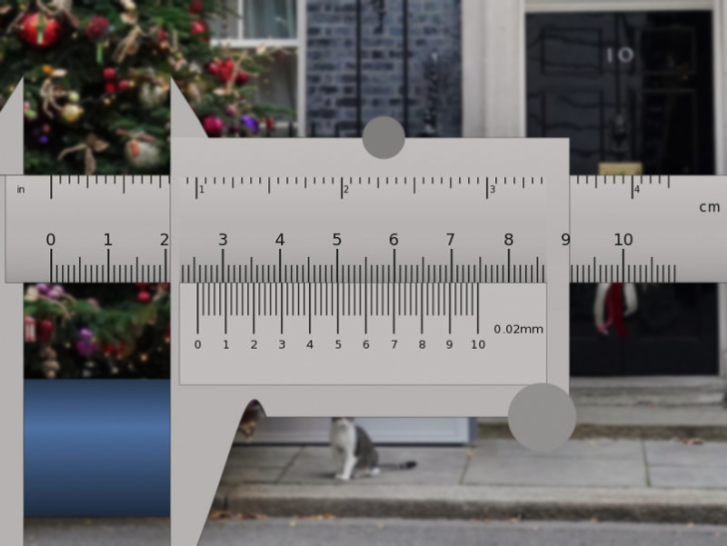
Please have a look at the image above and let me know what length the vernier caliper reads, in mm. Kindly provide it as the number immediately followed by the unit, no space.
25.6mm
